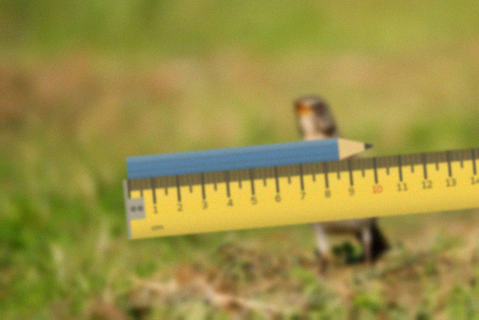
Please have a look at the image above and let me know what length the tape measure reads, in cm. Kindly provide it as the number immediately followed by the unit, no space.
10cm
